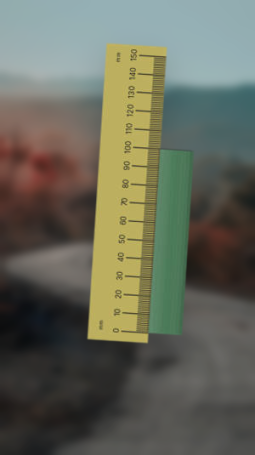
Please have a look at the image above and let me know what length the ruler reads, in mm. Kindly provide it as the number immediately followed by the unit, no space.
100mm
